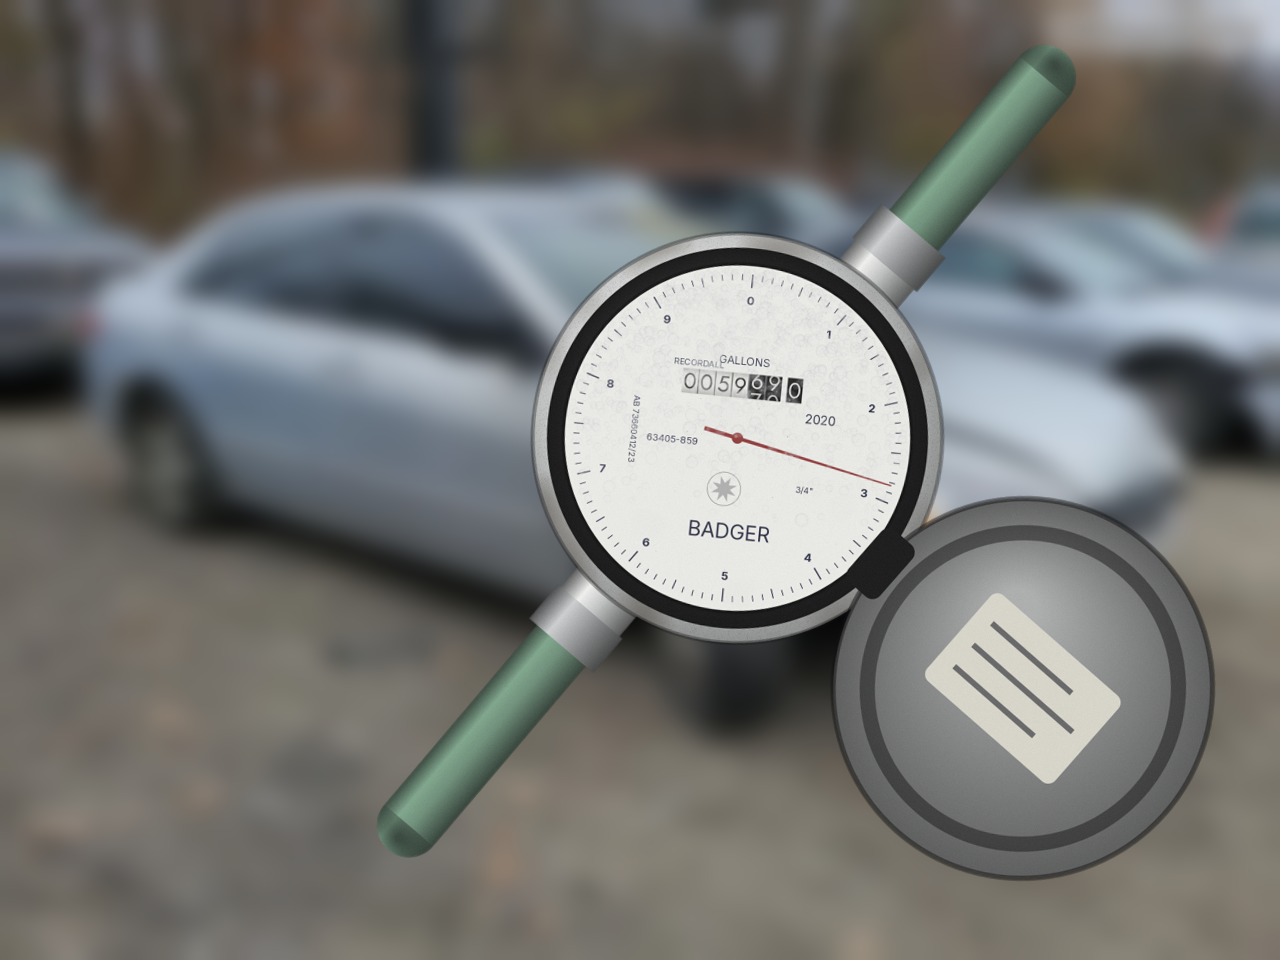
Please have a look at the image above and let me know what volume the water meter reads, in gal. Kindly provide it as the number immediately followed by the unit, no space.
59692.8gal
